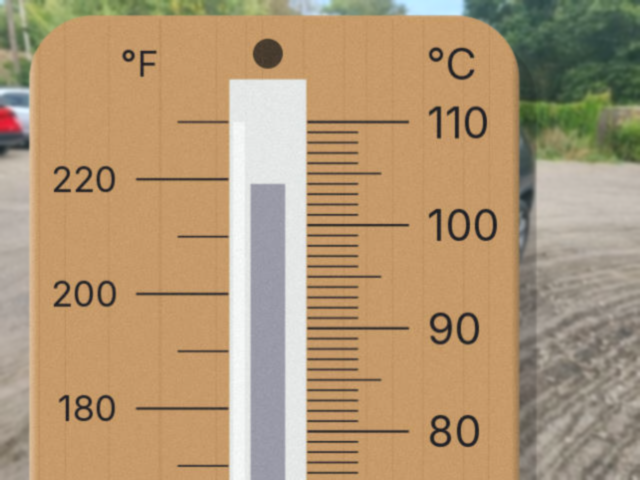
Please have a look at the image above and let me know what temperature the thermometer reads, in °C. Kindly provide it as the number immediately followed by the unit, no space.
104°C
